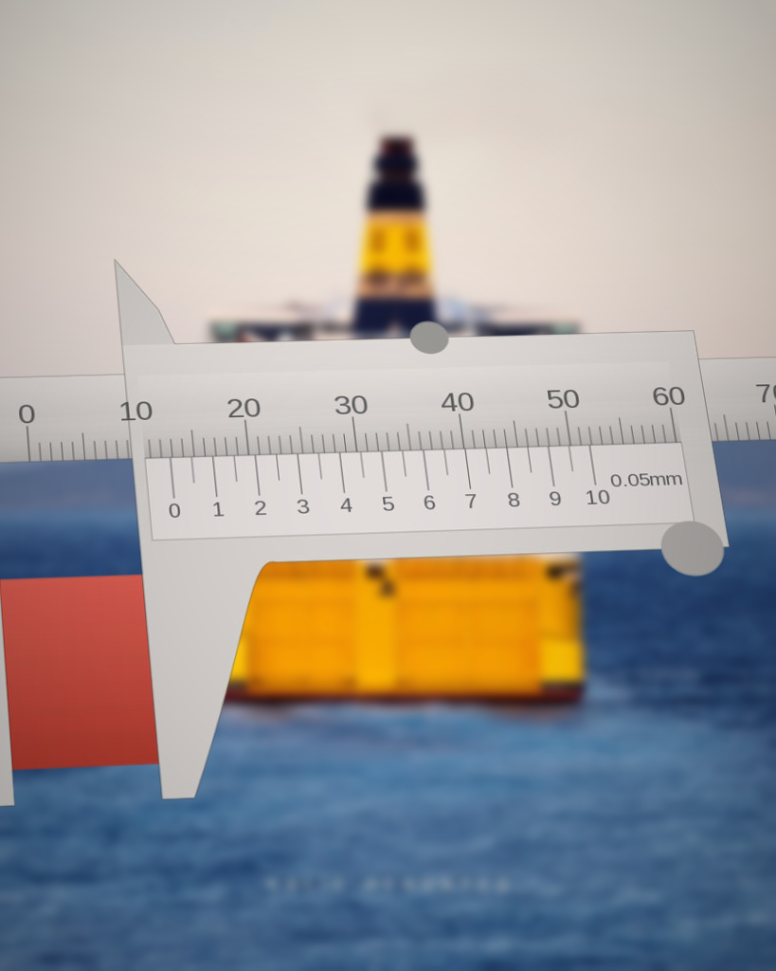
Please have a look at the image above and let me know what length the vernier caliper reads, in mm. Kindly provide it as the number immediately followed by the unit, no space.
12.8mm
